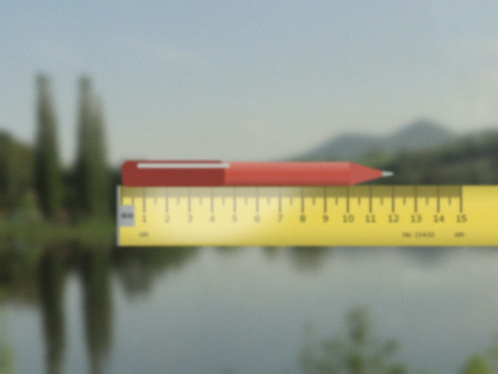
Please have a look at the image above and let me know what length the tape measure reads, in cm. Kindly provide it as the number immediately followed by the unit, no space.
12cm
